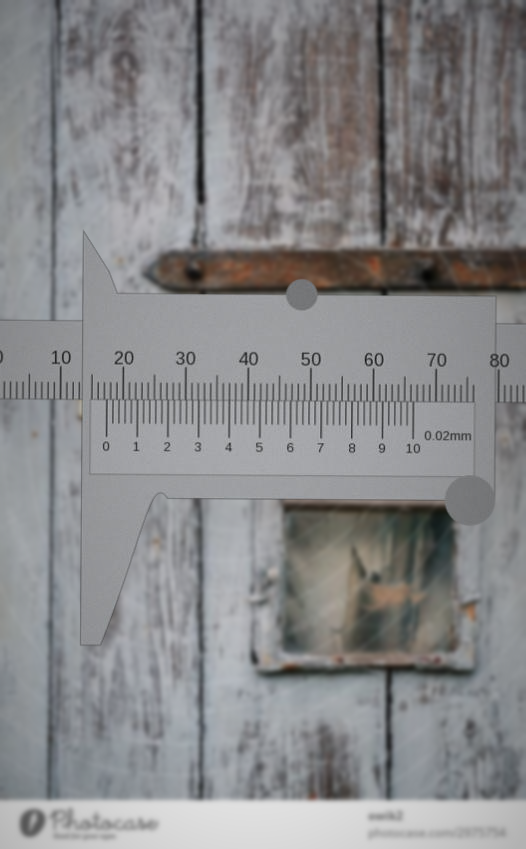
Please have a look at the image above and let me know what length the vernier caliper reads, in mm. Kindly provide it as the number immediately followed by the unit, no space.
17.4mm
